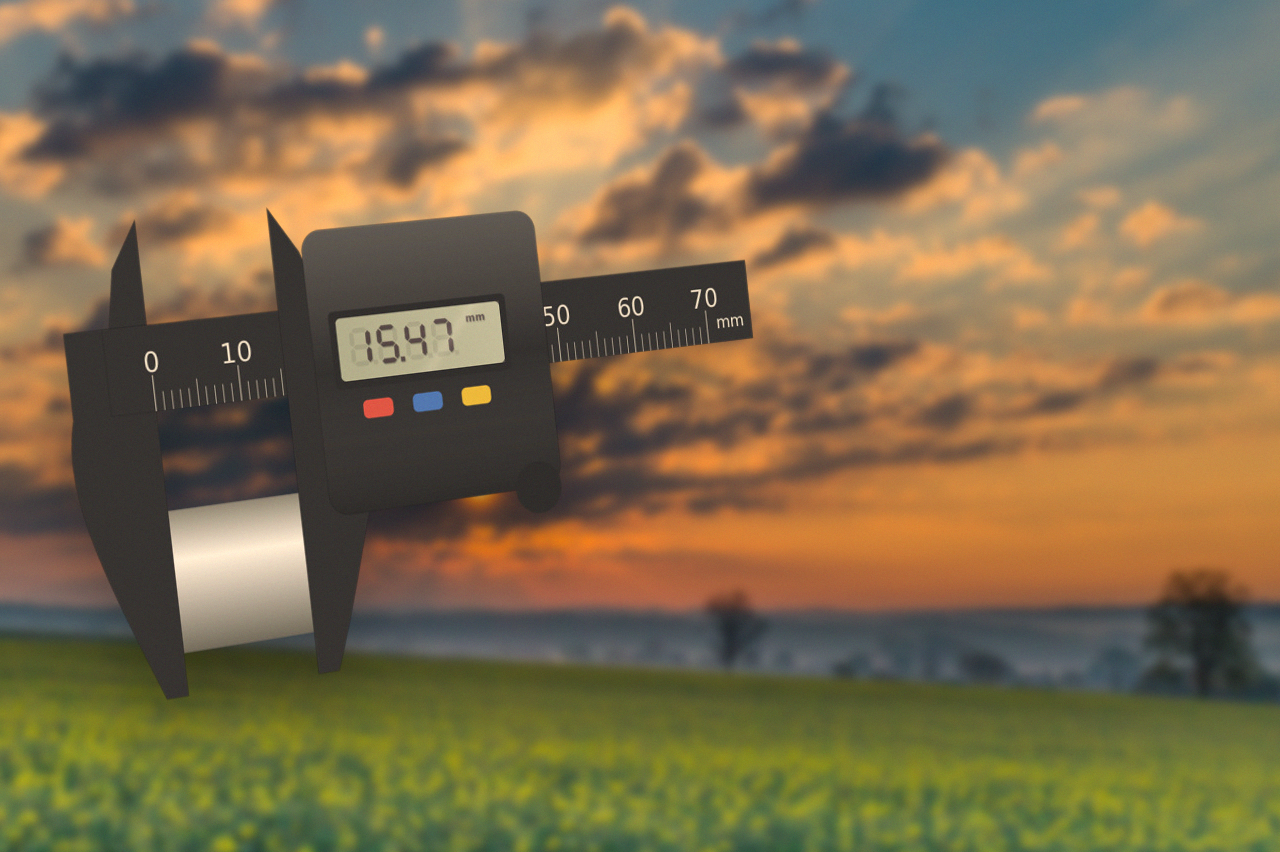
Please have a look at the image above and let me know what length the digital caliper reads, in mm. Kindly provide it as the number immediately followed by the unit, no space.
15.47mm
